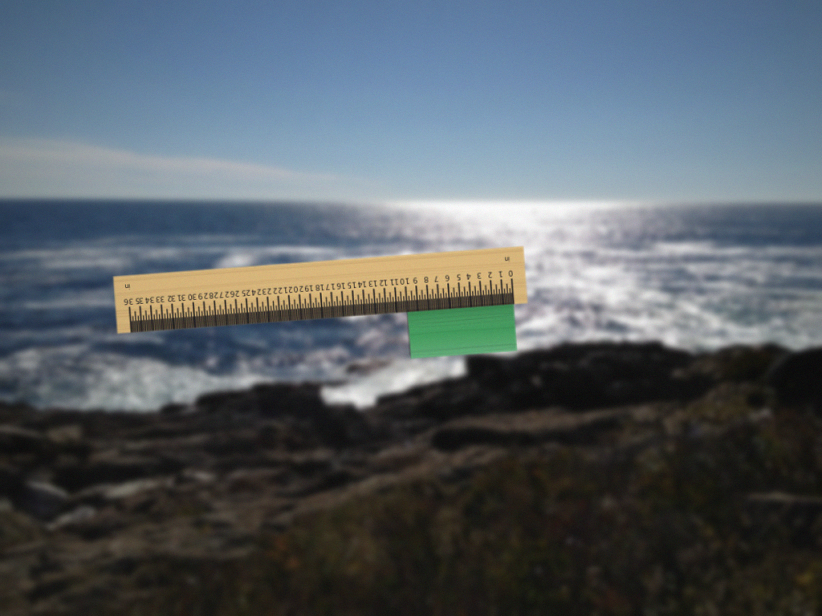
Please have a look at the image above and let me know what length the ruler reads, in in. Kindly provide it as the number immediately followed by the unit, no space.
10in
